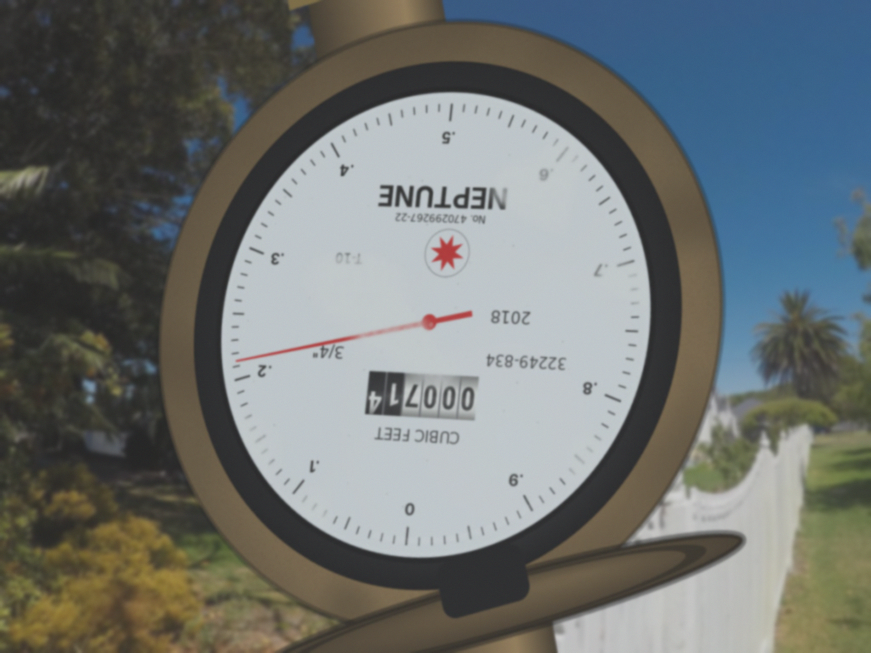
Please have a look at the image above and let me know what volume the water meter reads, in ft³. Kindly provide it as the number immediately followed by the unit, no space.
714.21ft³
